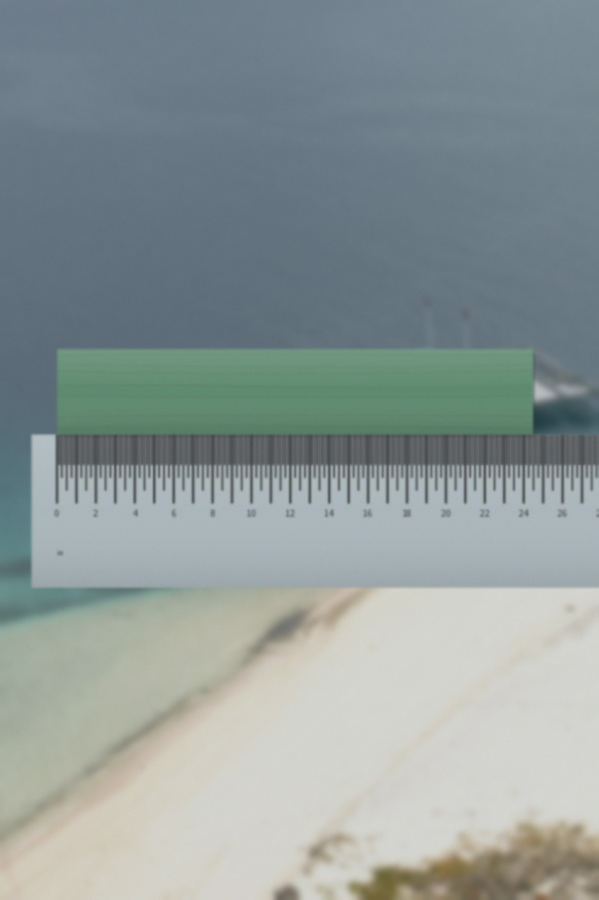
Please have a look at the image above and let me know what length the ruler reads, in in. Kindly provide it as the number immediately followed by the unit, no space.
24.5in
